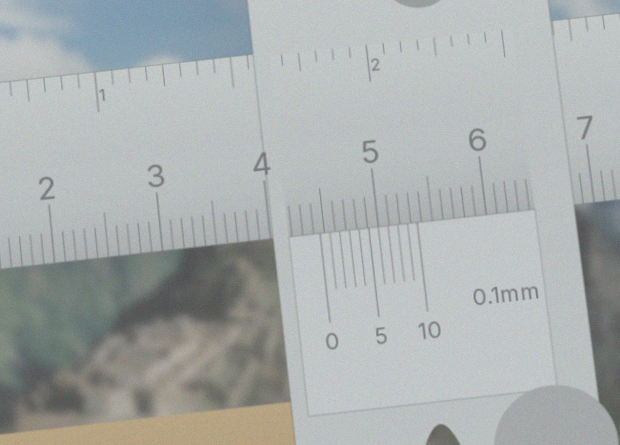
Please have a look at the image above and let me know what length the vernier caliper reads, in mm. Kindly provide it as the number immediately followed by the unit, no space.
44.6mm
